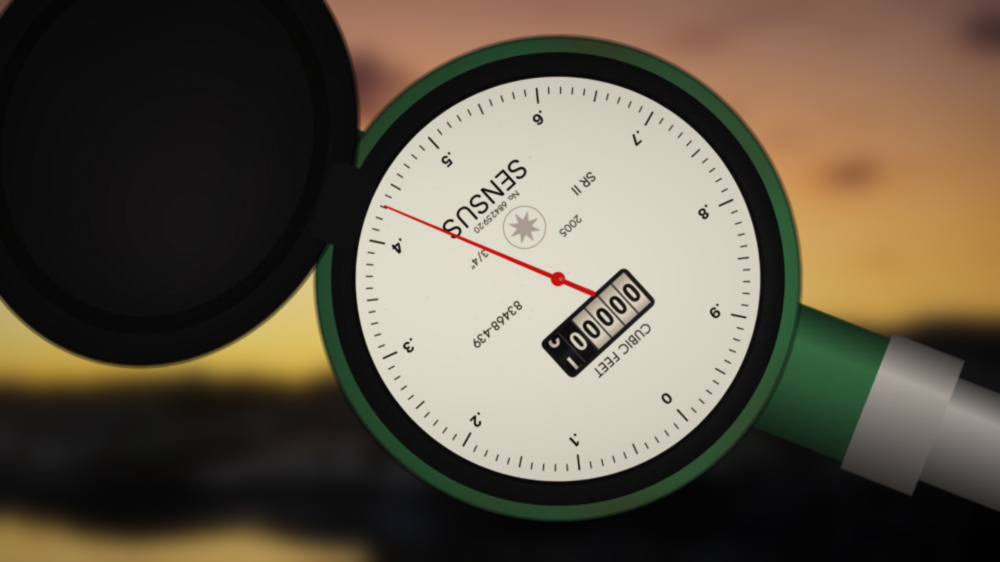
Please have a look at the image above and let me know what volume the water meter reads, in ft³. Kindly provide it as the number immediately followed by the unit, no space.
1.43ft³
